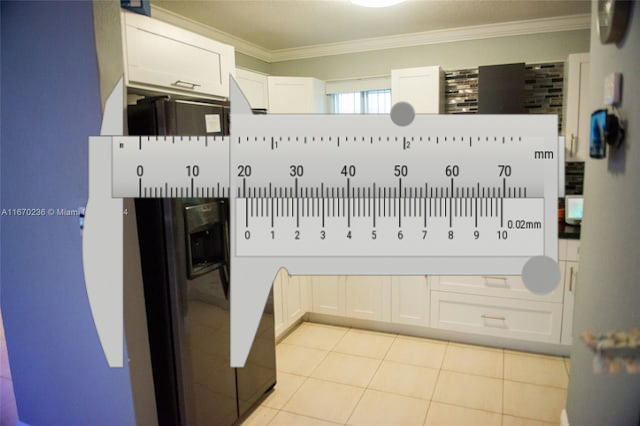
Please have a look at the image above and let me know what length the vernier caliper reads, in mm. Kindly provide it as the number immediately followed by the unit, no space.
20.5mm
